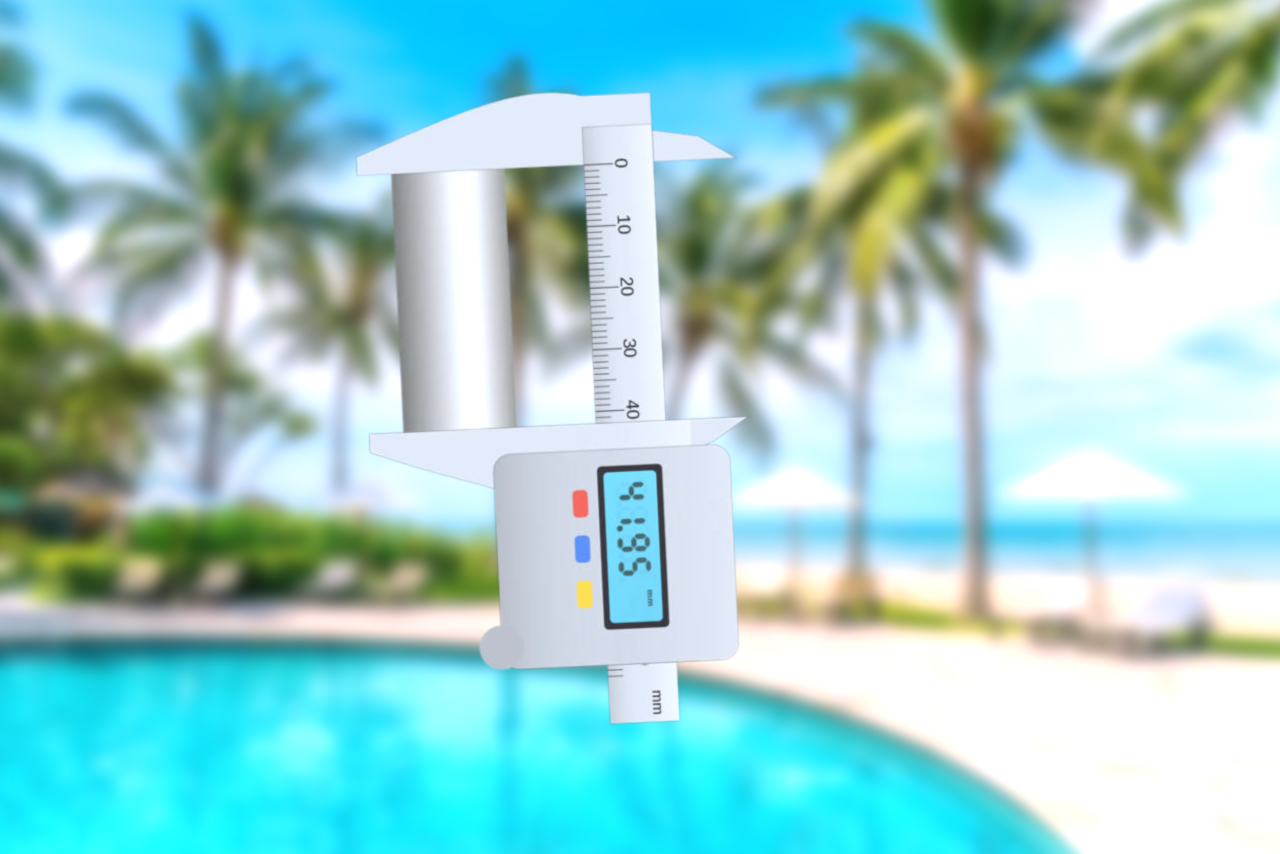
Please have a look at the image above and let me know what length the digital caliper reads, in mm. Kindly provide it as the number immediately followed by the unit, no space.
41.95mm
